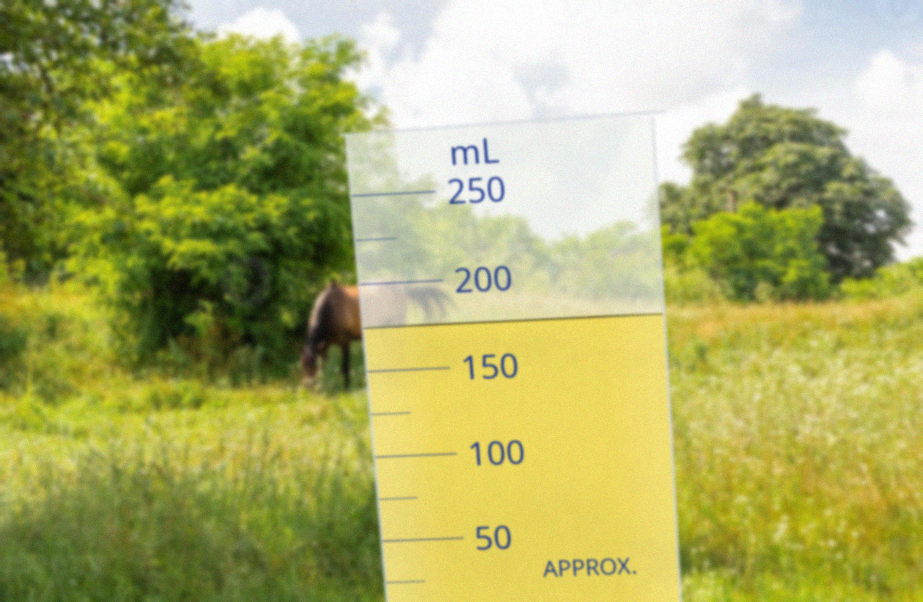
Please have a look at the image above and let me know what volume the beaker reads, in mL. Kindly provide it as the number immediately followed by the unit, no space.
175mL
